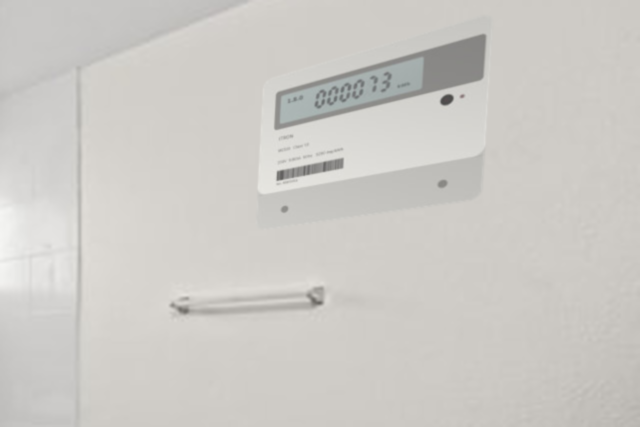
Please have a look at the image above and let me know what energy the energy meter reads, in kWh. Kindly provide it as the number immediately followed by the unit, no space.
73kWh
